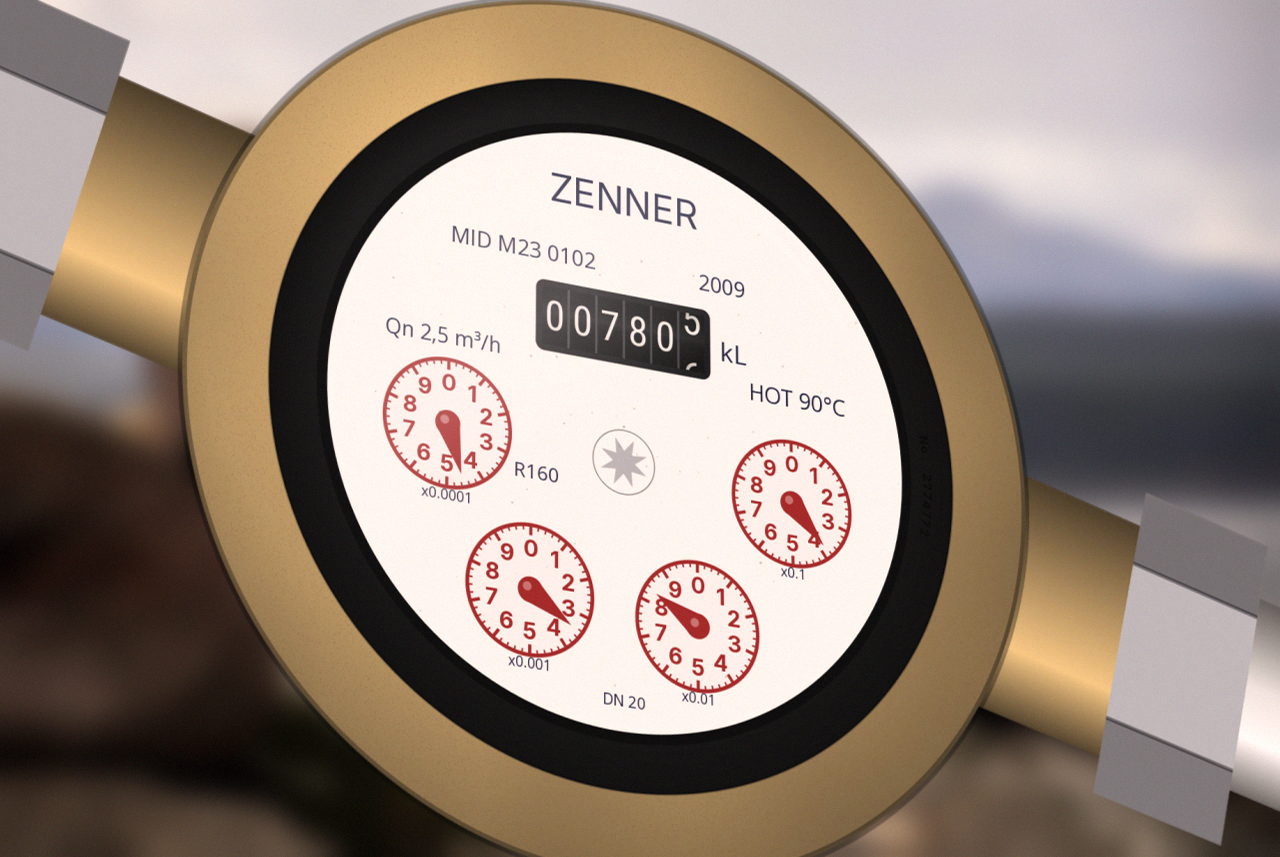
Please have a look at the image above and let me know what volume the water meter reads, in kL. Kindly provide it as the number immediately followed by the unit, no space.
7805.3834kL
